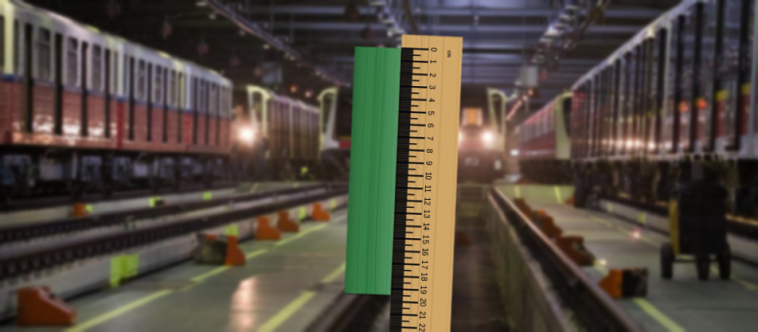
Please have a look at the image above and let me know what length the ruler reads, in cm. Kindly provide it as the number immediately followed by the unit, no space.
19.5cm
